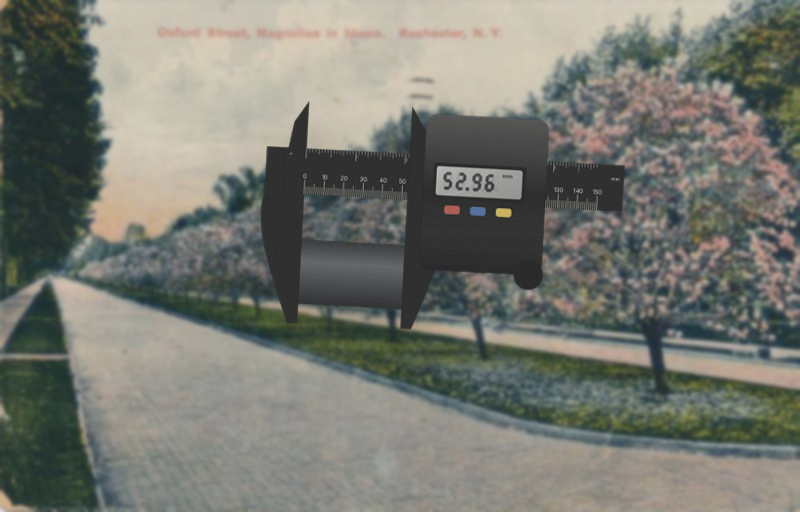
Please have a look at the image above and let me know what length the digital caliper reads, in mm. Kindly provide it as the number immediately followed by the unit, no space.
52.96mm
